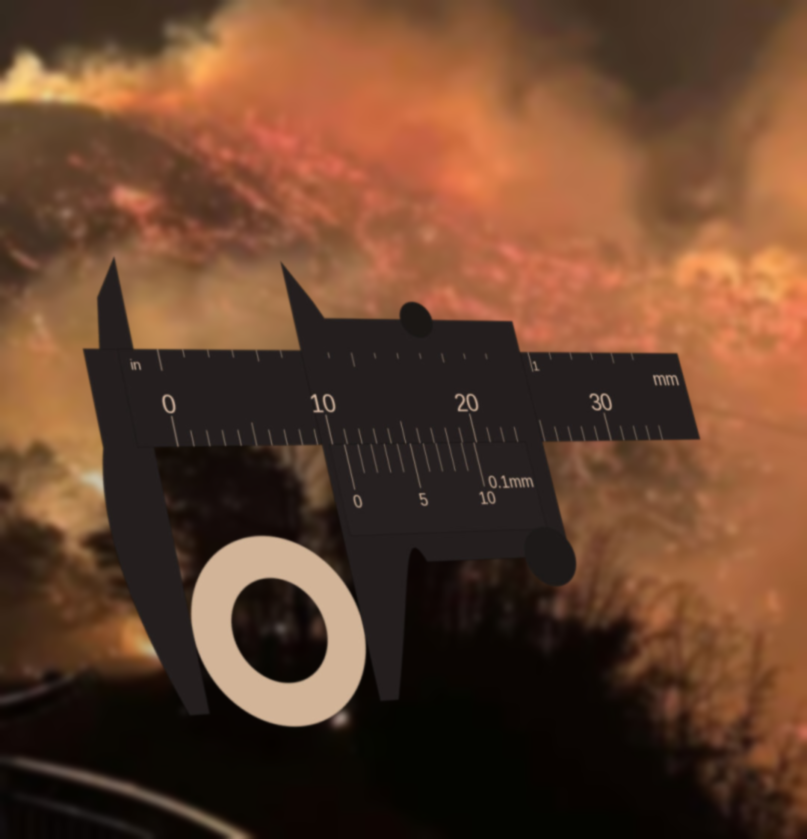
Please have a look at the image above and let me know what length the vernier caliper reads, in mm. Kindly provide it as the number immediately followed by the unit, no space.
10.8mm
